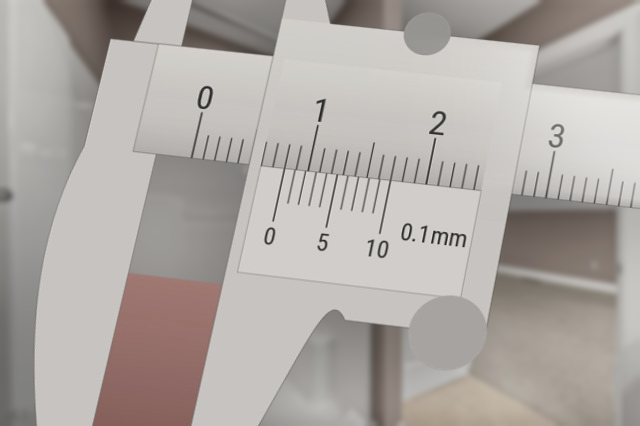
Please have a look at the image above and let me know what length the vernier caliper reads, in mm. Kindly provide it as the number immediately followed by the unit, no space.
8.0mm
